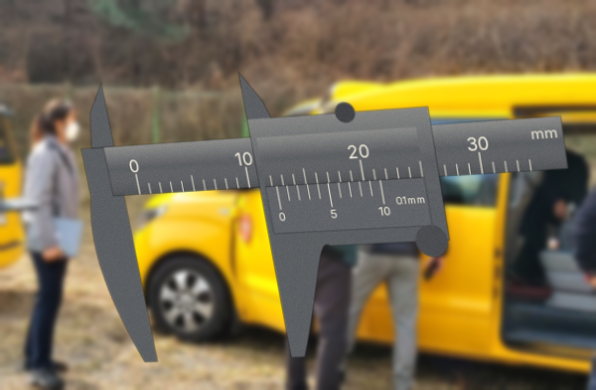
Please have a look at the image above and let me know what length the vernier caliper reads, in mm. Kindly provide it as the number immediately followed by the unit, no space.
12.4mm
